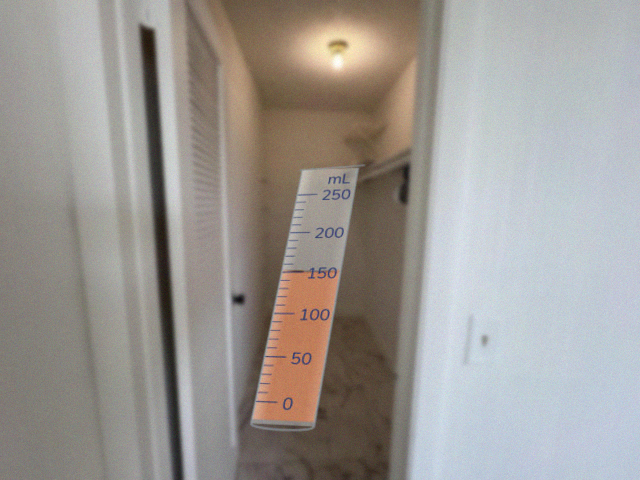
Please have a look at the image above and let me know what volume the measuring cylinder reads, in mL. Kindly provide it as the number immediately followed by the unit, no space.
150mL
